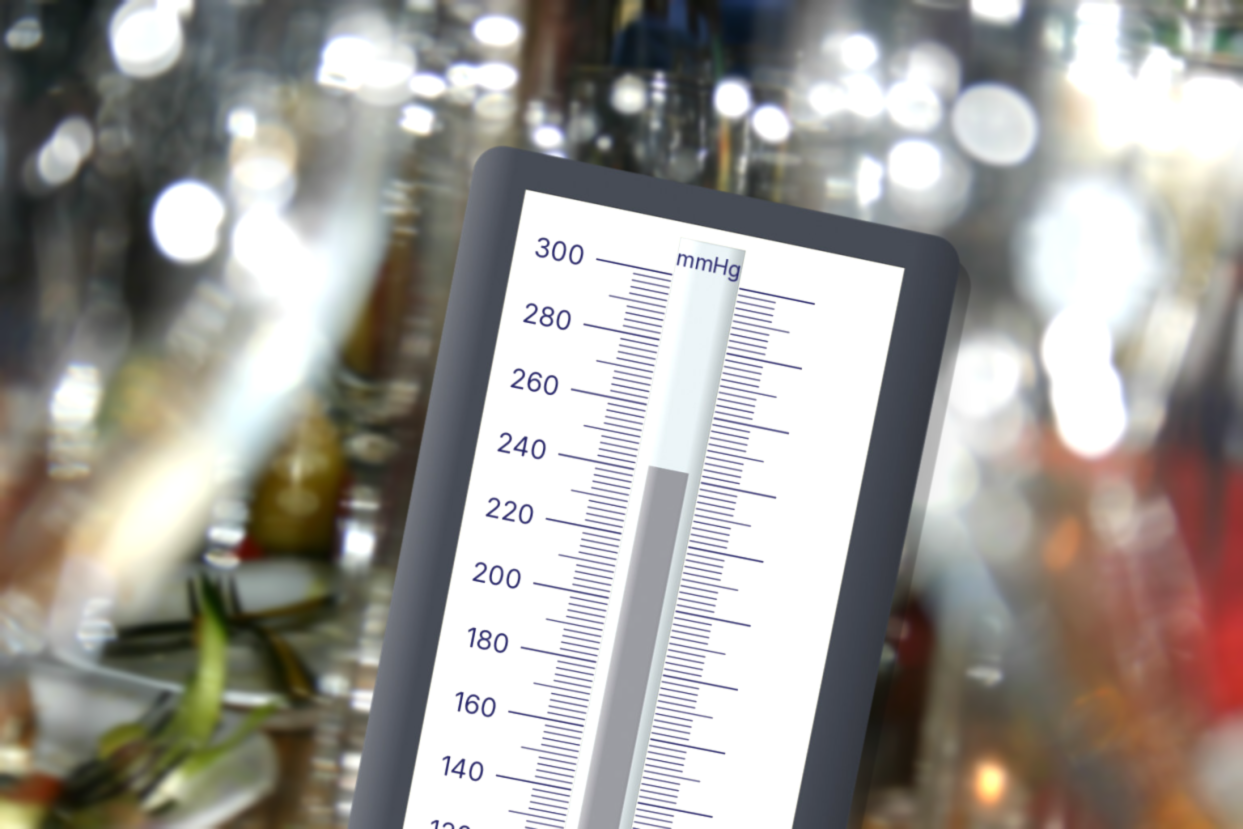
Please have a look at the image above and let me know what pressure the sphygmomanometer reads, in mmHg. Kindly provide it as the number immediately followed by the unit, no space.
242mmHg
